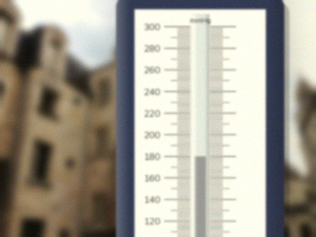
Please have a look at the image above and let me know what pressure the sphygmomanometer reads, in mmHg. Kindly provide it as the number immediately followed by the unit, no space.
180mmHg
